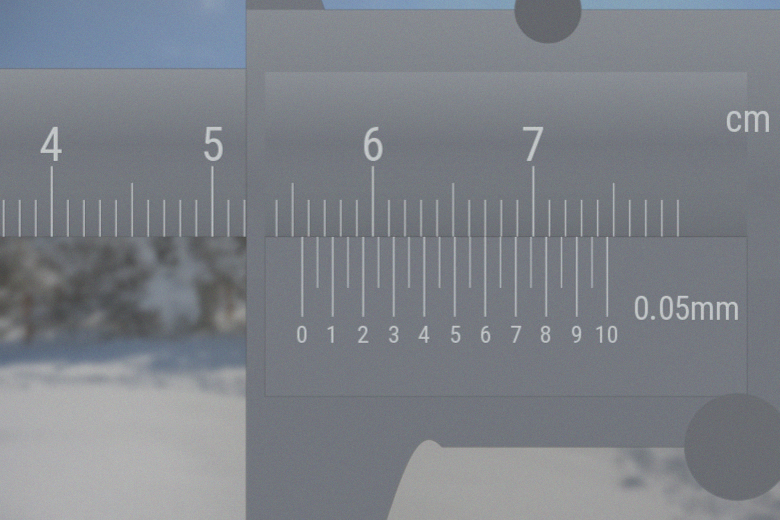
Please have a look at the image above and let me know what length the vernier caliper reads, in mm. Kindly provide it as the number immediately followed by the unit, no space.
55.6mm
